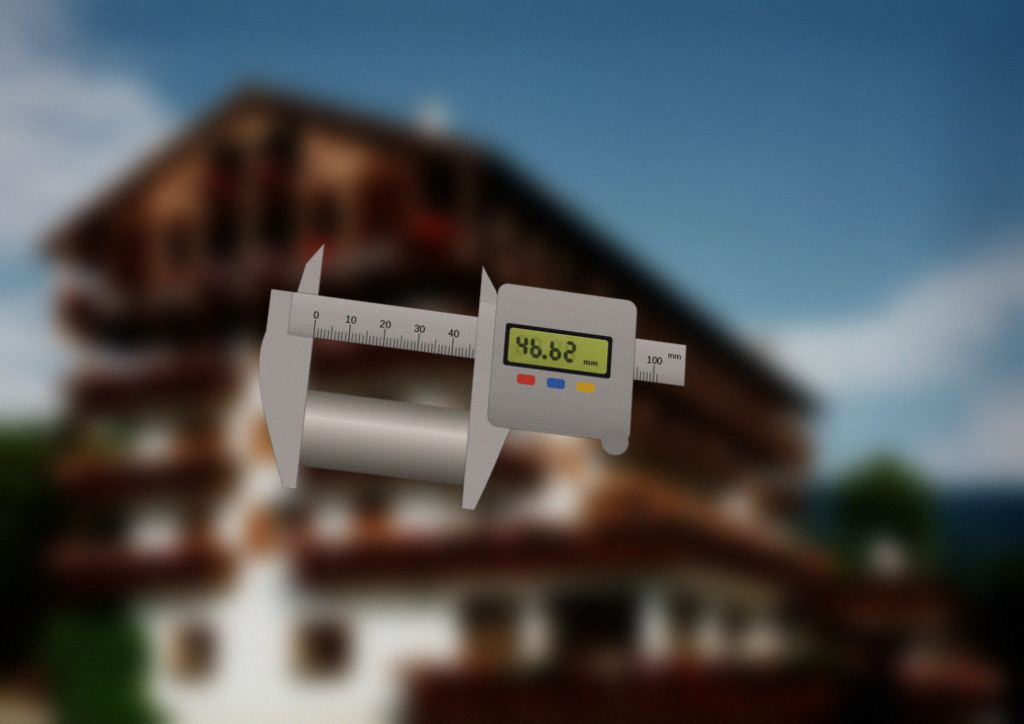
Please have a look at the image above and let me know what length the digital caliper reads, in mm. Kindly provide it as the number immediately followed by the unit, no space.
46.62mm
